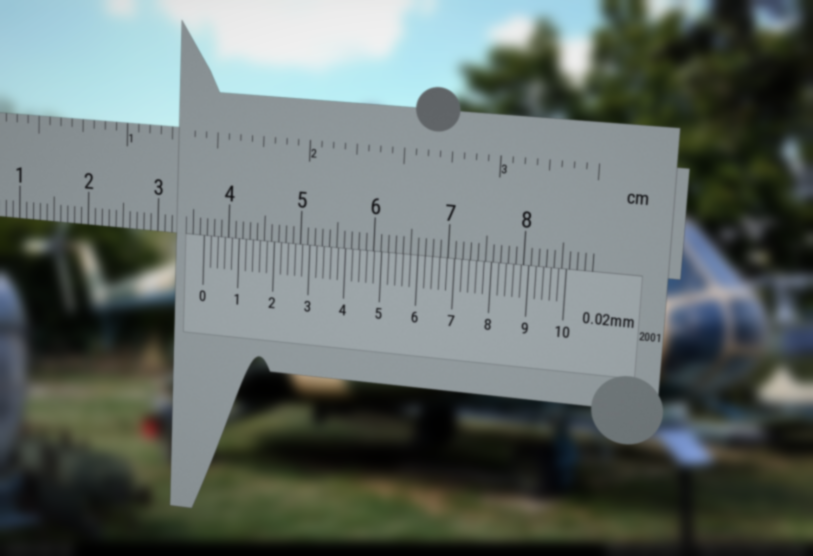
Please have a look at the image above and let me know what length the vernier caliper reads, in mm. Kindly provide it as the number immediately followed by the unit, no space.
36.6mm
